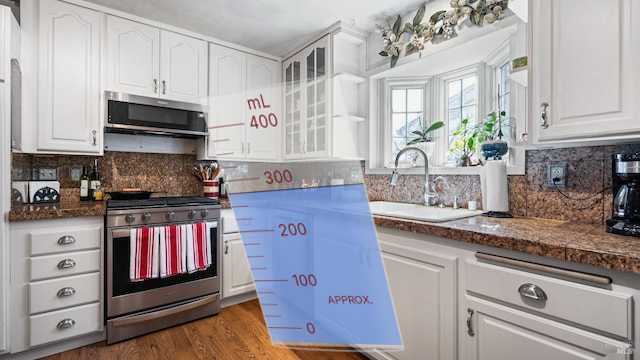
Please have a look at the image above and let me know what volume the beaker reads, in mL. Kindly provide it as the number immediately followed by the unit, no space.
275mL
